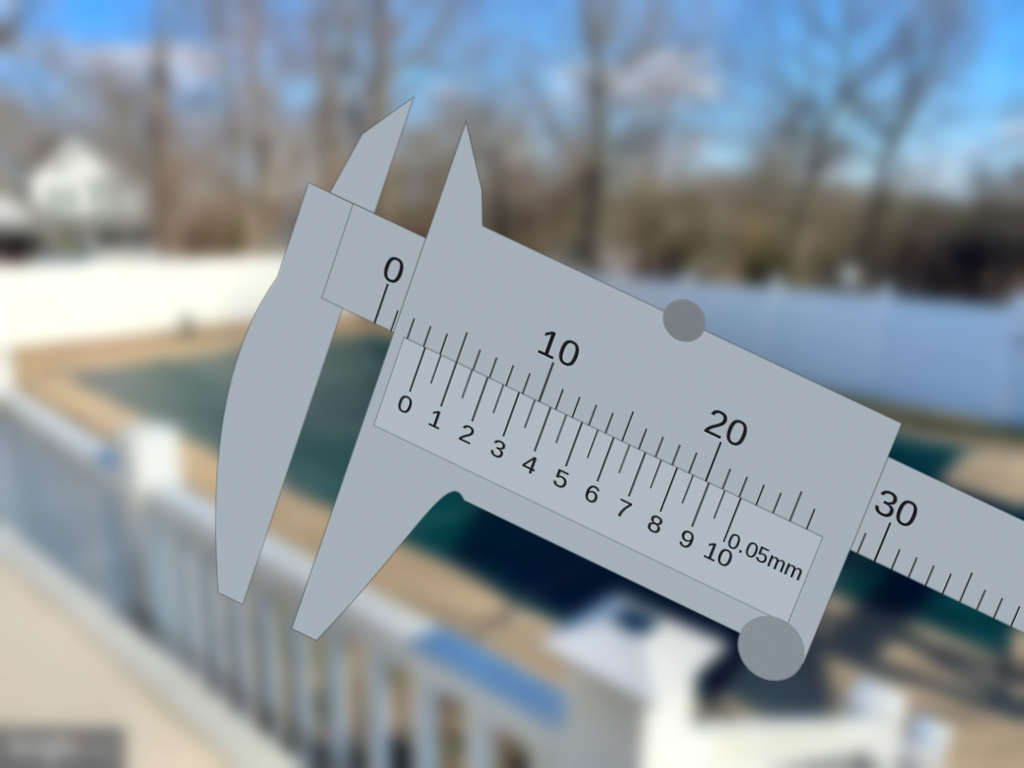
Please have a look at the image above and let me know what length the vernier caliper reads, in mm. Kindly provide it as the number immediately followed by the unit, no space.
3.1mm
